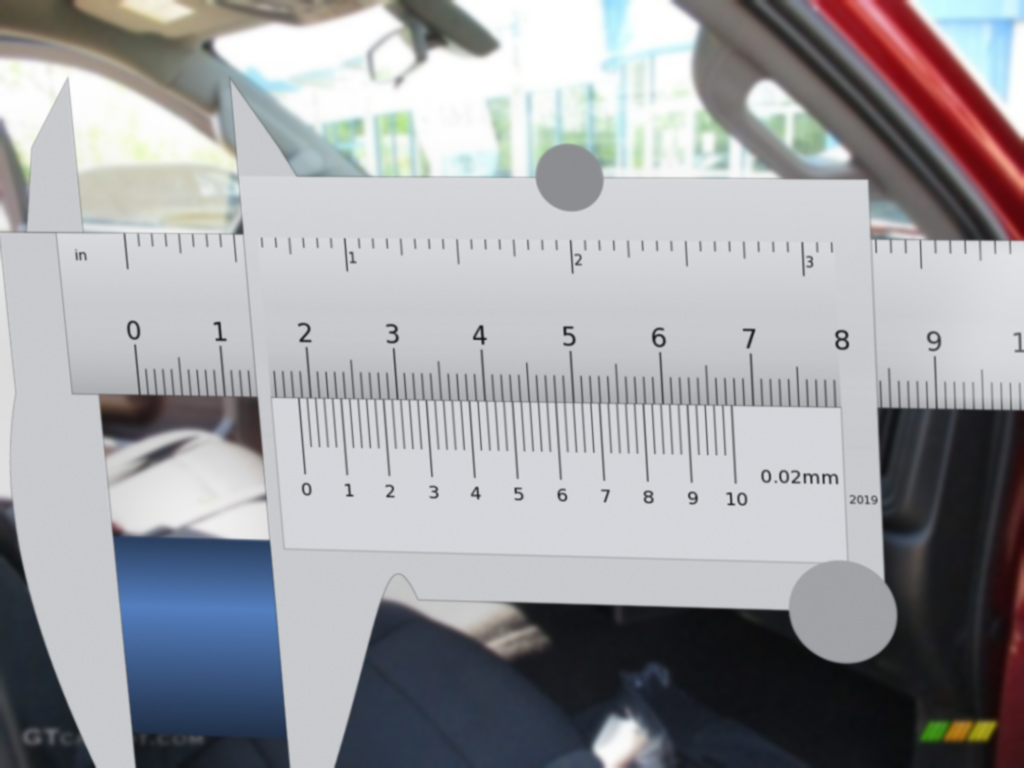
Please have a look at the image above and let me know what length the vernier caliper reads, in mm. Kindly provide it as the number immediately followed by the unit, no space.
18.6mm
